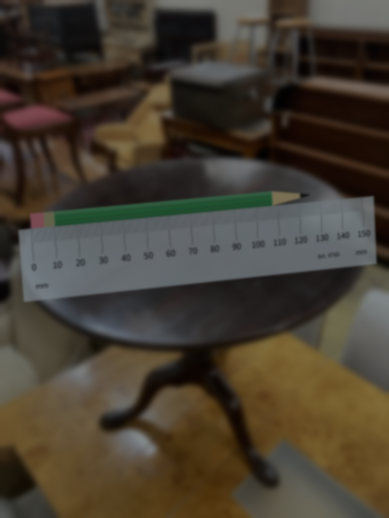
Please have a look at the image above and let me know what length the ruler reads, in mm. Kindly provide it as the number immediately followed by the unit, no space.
125mm
